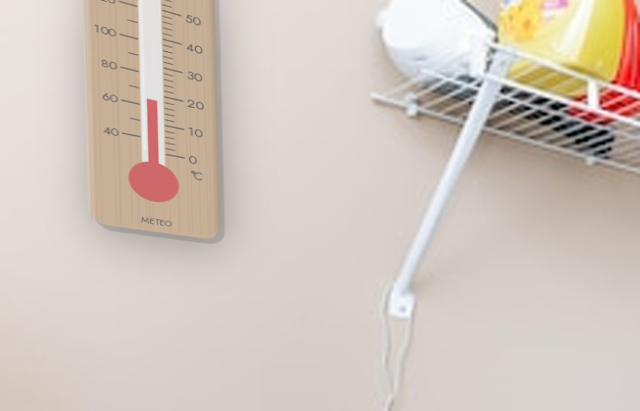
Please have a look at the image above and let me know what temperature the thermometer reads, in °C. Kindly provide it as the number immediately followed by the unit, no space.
18°C
